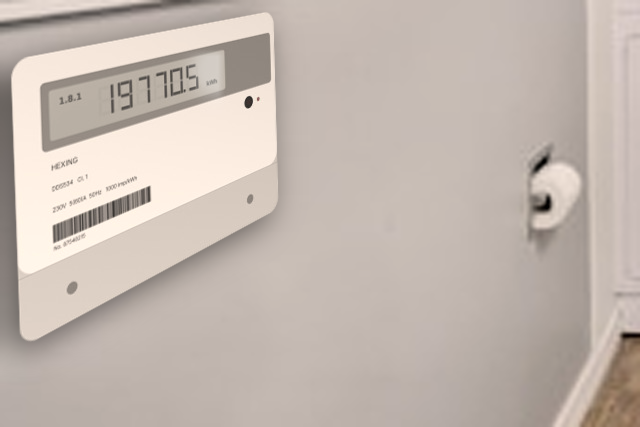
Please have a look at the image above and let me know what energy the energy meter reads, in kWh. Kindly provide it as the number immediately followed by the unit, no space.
19770.5kWh
